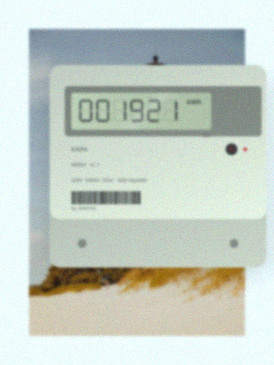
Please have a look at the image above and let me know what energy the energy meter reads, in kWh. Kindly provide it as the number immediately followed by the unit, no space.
1921kWh
